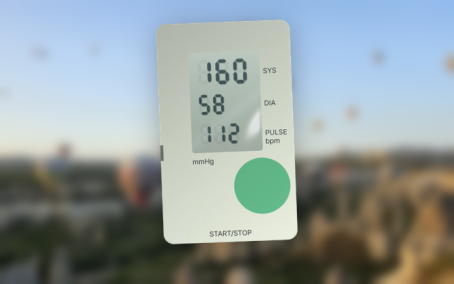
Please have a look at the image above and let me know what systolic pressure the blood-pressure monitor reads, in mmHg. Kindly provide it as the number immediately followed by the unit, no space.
160mmHg
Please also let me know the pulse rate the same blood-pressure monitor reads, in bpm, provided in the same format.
112bpm
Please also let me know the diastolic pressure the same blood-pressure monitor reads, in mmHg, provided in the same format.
58mmHg
